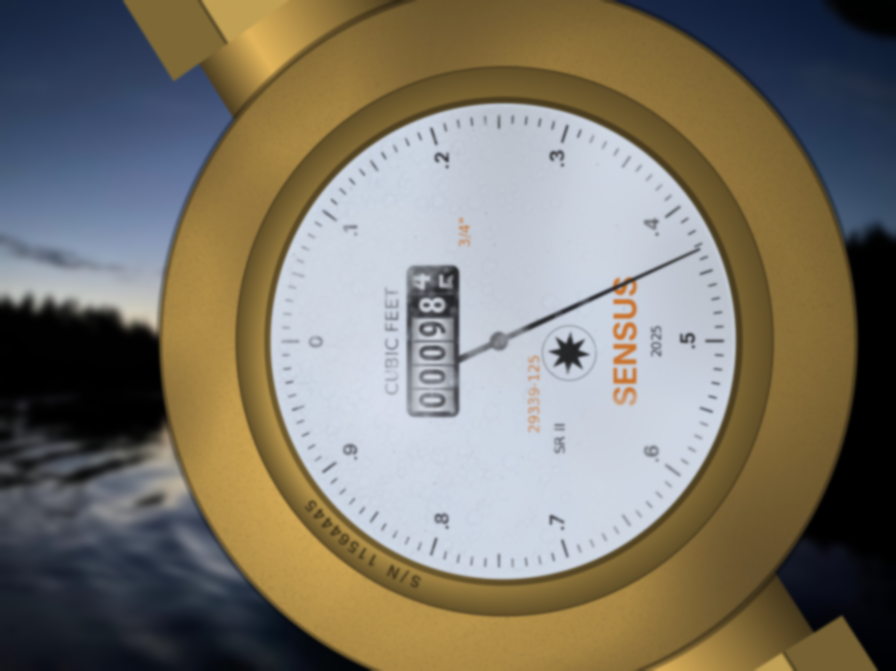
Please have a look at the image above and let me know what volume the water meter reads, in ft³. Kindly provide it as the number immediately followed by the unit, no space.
984.43ft³
